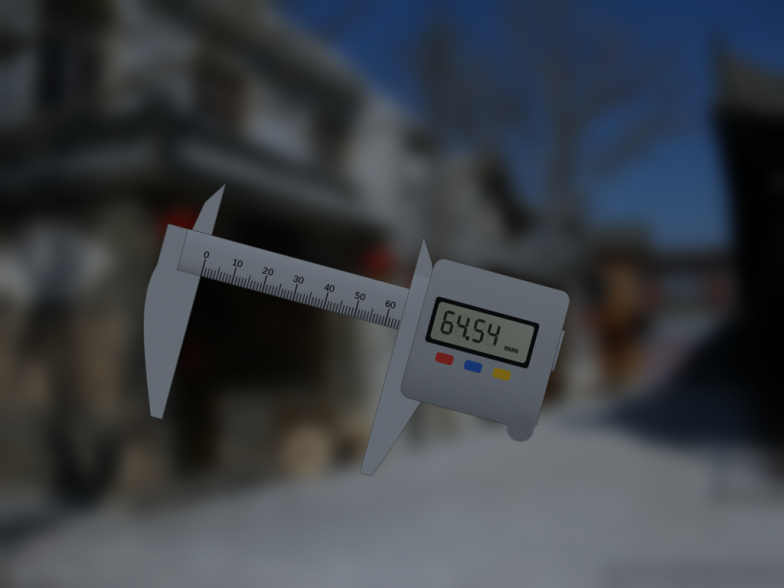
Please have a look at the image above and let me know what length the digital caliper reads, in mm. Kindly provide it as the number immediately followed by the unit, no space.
64.54mm
